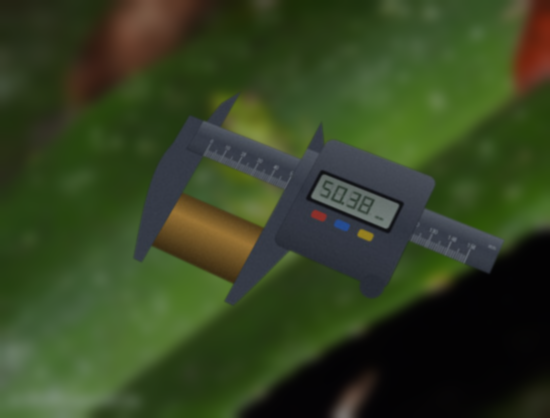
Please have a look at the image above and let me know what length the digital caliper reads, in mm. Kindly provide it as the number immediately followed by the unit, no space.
50.38mm
